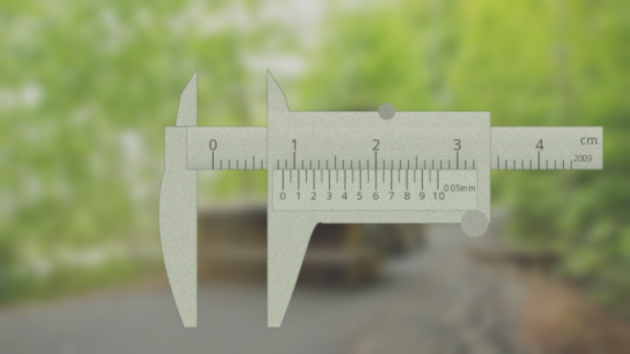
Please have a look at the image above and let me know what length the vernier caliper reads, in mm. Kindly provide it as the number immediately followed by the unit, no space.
8.6mm
